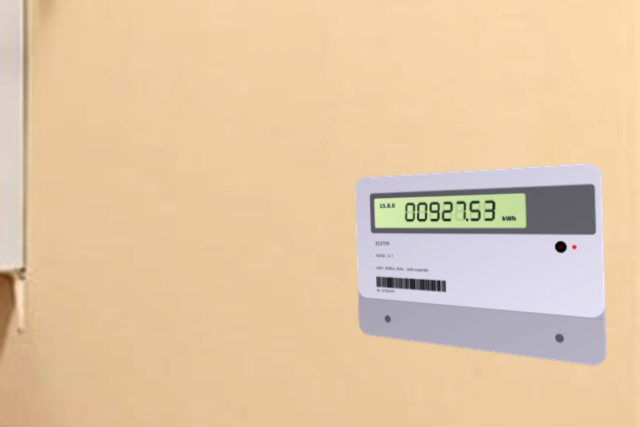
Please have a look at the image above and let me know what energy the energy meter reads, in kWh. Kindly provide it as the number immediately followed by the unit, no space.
927.53kWh
